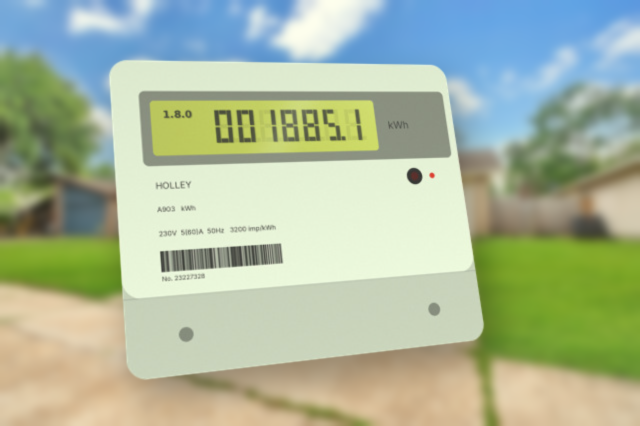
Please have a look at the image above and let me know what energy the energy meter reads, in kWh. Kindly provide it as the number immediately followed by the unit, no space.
1885.1kWh
